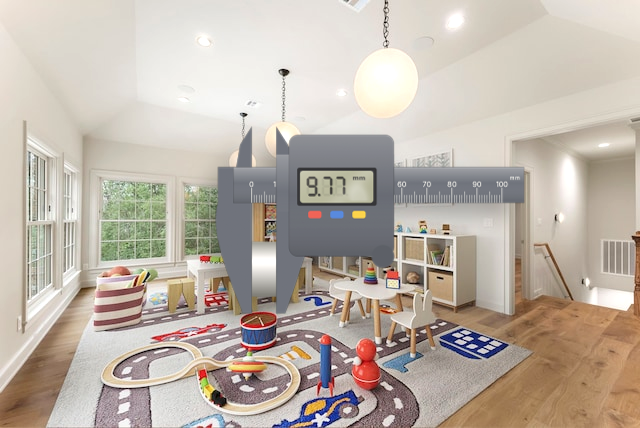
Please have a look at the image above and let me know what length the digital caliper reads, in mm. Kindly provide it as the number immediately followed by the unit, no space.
9.77mm
